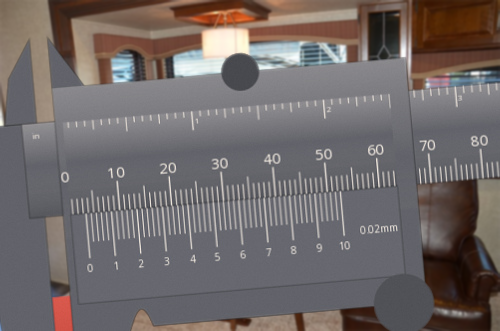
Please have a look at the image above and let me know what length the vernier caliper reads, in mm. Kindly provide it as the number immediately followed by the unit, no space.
3.5mm
